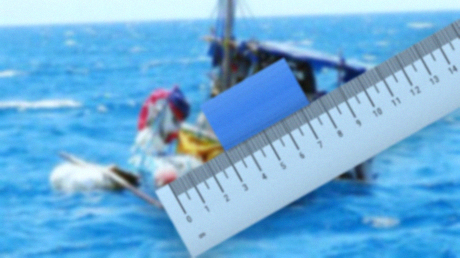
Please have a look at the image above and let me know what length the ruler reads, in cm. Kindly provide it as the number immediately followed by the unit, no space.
4.5cm
